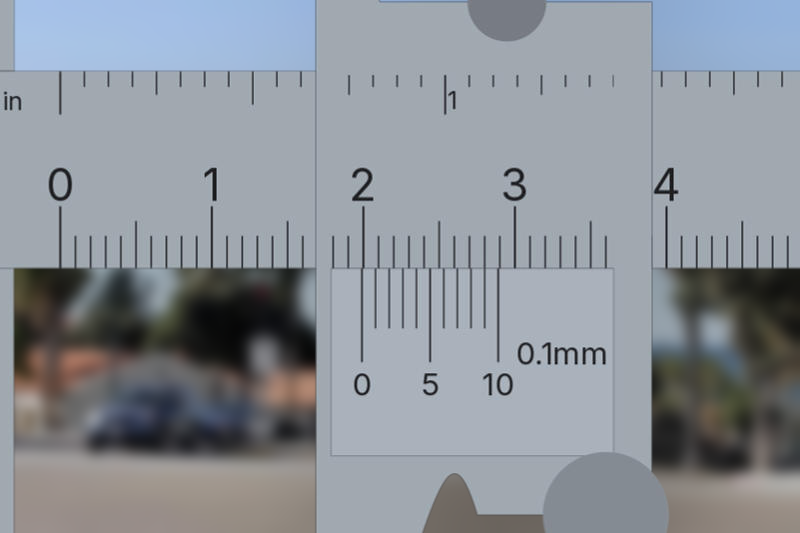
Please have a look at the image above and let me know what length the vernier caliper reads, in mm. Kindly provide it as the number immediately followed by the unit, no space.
19.9mm
